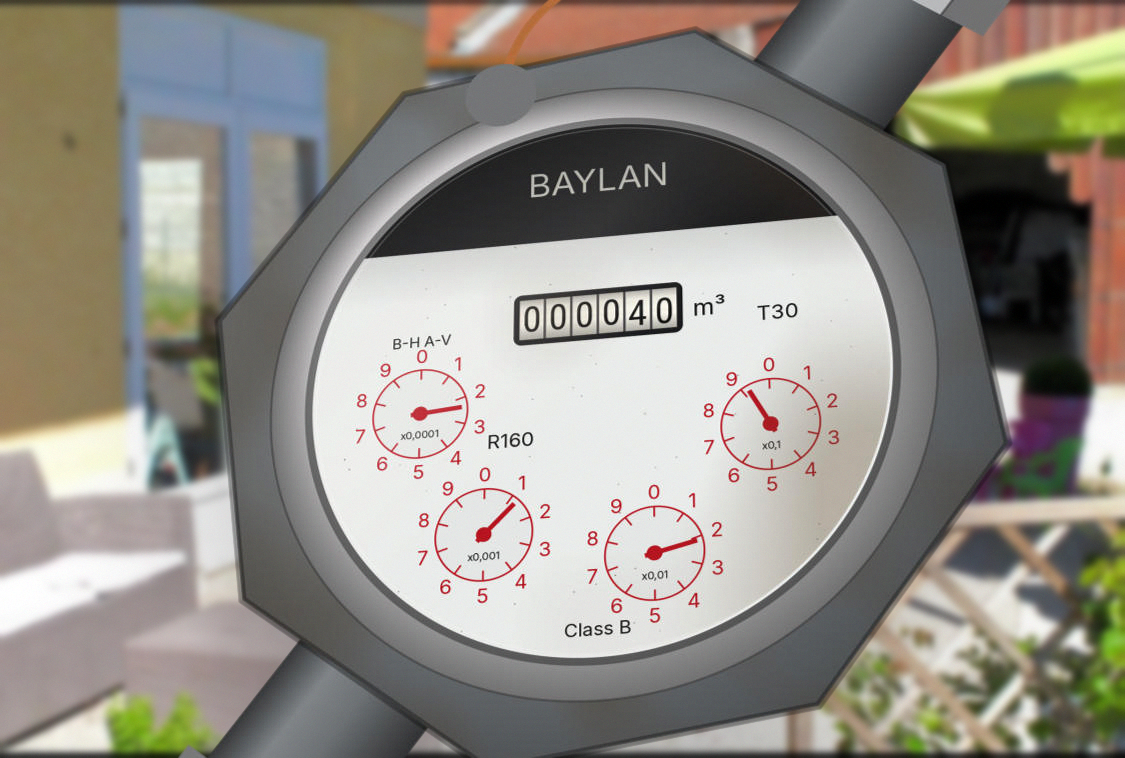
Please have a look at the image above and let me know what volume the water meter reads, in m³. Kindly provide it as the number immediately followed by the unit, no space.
39.9212m³
